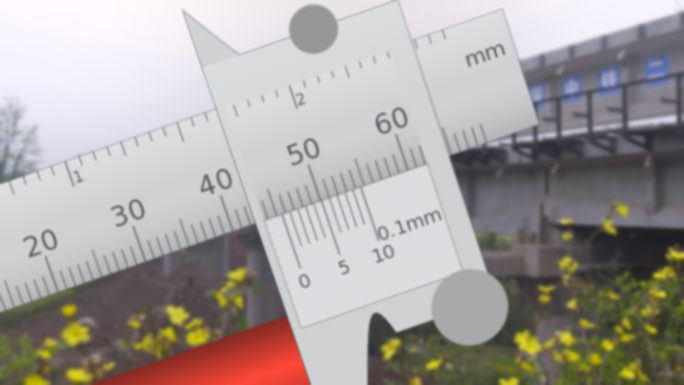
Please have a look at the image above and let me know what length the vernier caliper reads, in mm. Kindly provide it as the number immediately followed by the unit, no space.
45.6mm
